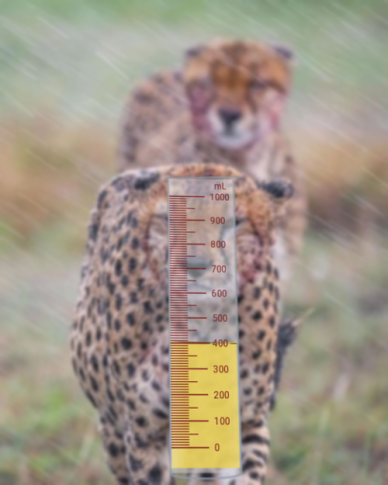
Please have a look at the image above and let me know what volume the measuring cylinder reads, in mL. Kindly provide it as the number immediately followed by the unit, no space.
400mL
